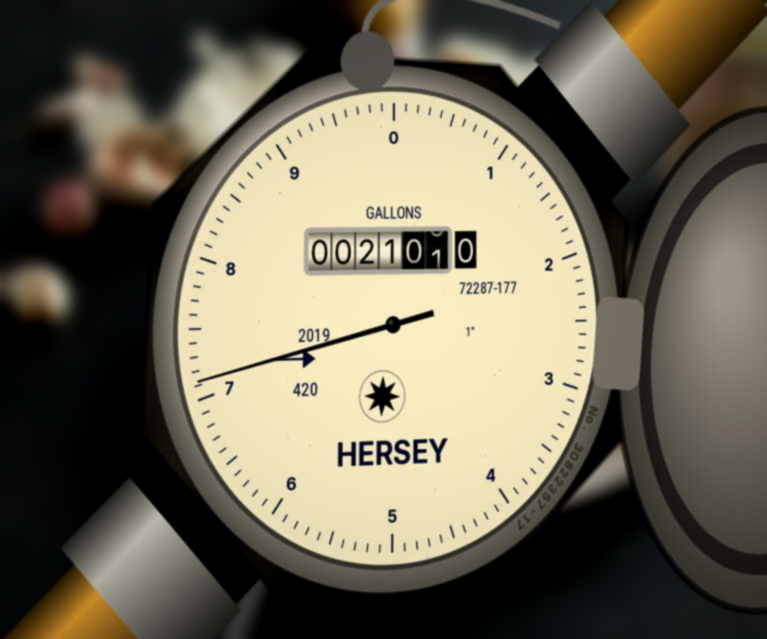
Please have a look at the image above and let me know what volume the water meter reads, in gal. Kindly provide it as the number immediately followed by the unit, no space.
21007.1gal
